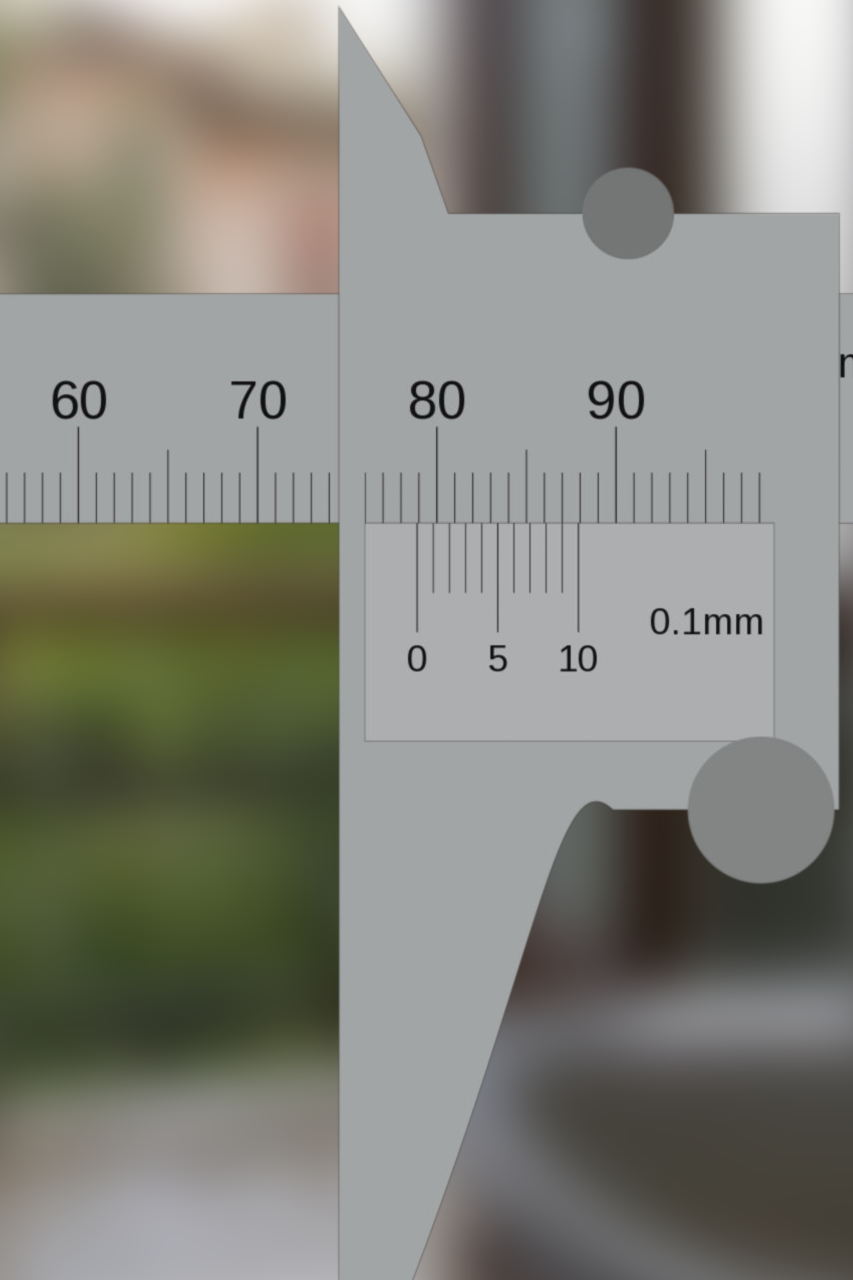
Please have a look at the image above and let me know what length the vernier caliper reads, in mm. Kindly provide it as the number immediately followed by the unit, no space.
78.9mm
